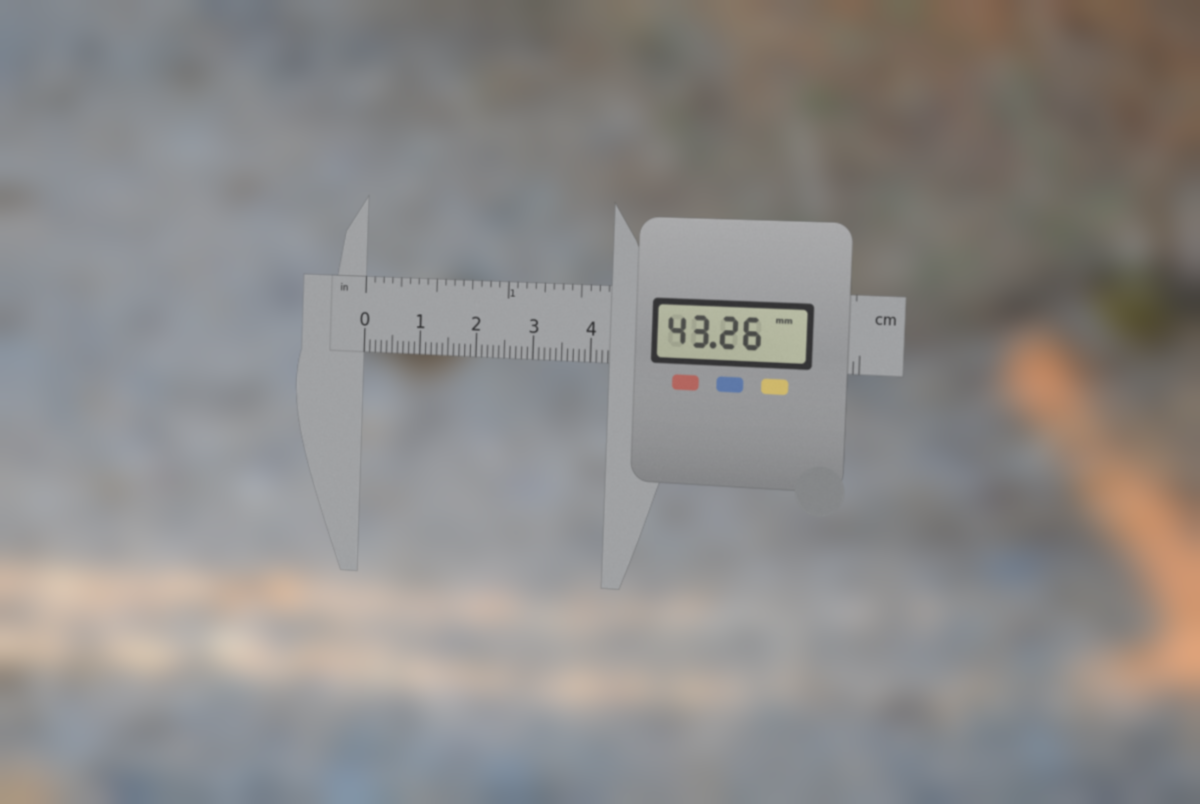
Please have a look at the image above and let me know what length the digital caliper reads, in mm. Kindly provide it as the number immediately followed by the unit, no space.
43.26mm
